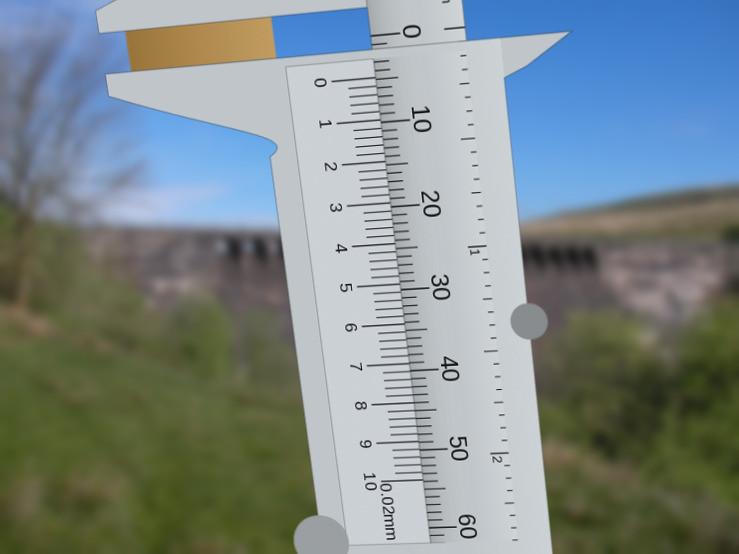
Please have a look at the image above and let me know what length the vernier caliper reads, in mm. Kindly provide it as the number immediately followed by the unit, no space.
4.8mm
